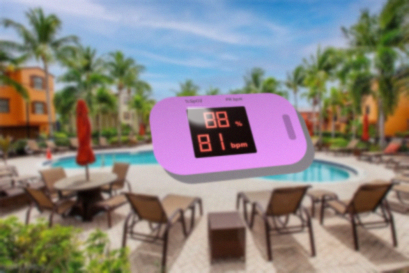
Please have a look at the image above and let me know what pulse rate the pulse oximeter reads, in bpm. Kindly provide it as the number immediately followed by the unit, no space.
81bpm
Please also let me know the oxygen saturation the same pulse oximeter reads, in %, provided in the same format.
88%
